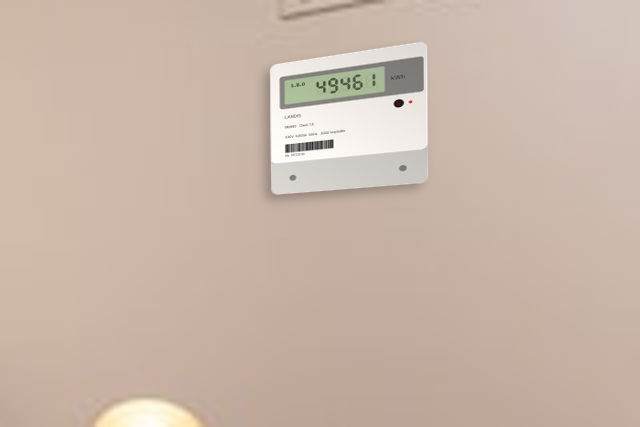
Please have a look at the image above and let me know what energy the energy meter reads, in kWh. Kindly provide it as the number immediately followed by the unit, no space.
49461kWh
